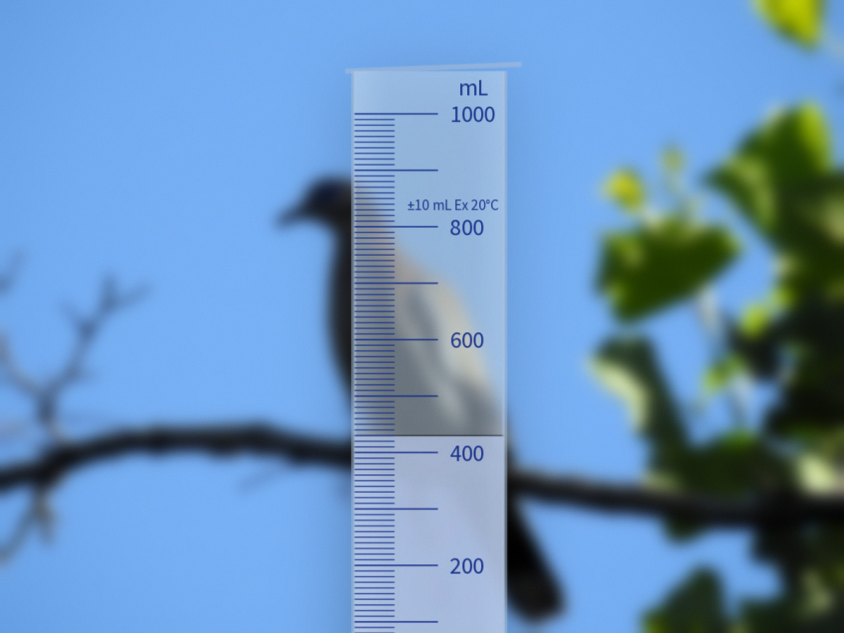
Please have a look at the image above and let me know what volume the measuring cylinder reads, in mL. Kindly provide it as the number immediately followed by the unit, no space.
430mL
